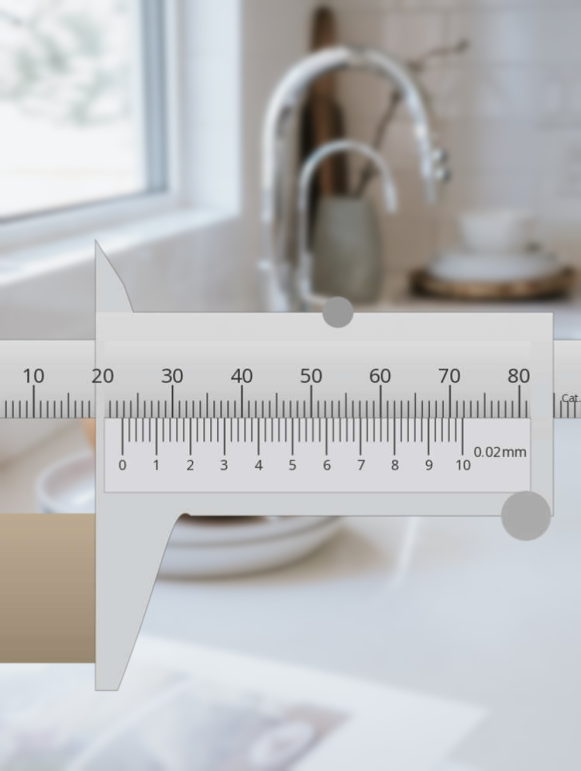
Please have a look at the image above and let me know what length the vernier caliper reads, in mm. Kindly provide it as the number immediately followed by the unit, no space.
22.8mm
